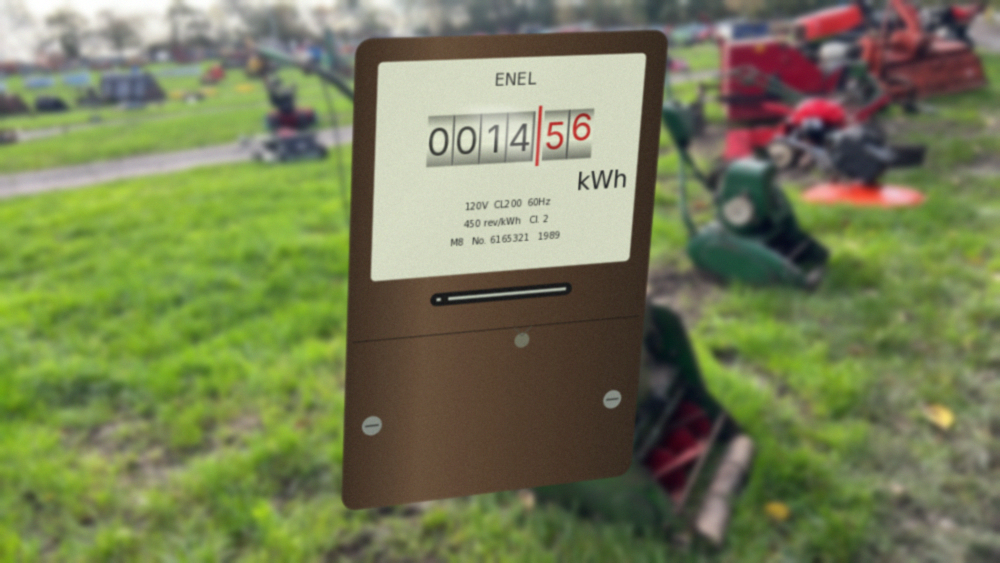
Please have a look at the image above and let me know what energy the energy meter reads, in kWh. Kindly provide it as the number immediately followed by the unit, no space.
14.56kWh
